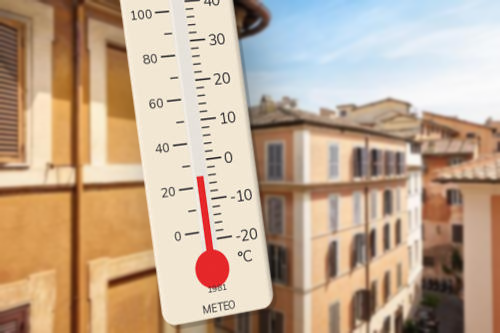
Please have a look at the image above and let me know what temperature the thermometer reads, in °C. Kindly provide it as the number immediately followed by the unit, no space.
-4°C
